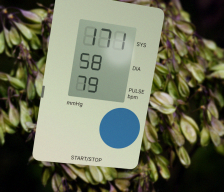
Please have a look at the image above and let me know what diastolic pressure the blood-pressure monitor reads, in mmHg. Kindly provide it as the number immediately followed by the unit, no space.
58mmHg
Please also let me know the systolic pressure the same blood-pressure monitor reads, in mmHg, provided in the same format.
171mmHg
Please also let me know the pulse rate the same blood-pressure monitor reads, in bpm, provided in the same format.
79bpm
